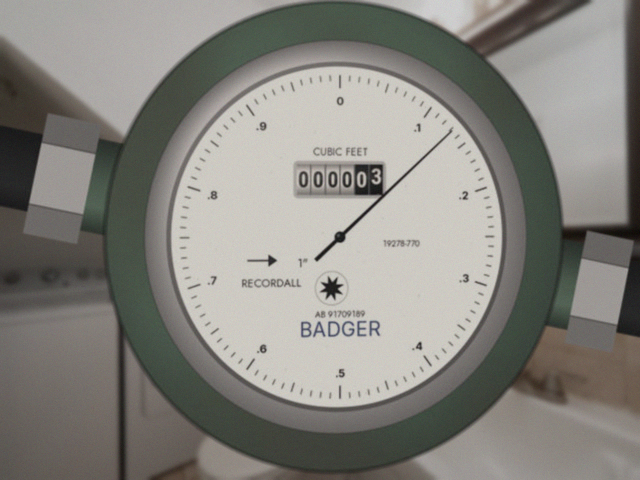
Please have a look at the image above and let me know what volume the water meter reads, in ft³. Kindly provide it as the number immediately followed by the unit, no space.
3.13ft³
